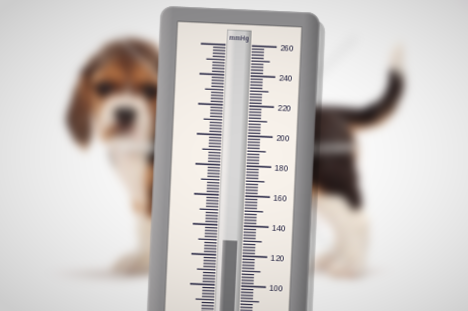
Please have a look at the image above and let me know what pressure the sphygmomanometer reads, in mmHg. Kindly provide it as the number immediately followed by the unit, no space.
130mmHg
